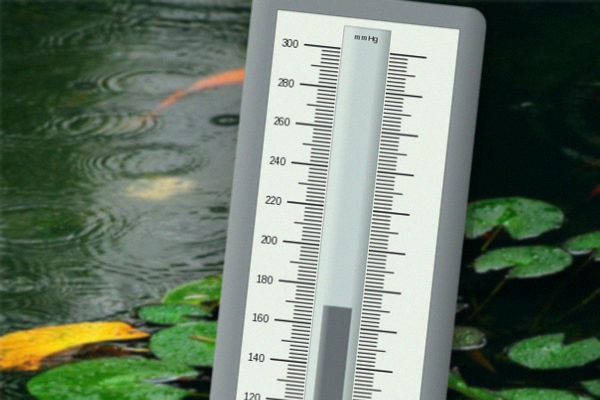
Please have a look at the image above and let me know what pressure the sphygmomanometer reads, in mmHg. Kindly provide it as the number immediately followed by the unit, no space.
170mmHg
